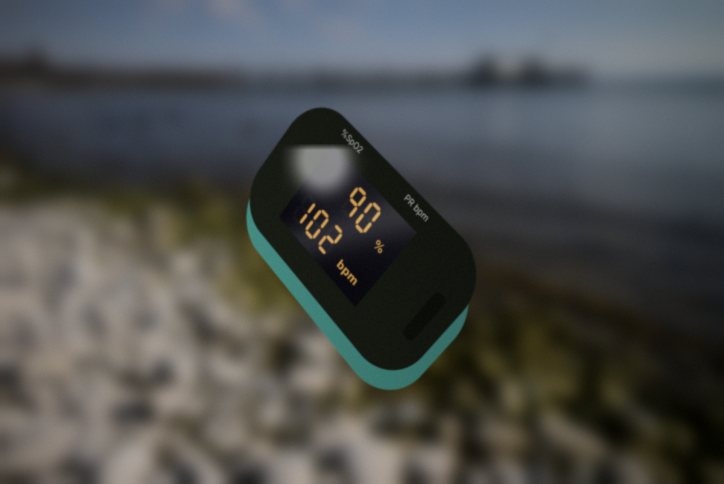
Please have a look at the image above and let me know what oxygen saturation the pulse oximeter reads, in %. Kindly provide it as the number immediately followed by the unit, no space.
90%
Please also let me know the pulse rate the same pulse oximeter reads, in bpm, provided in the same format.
102bpm
